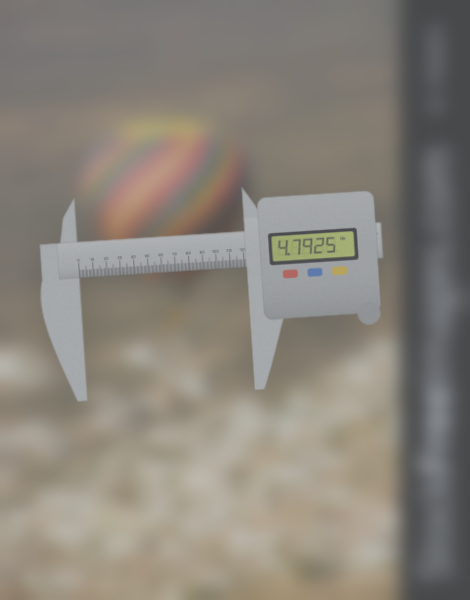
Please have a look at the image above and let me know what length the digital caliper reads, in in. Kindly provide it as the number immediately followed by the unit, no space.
4.7925in
